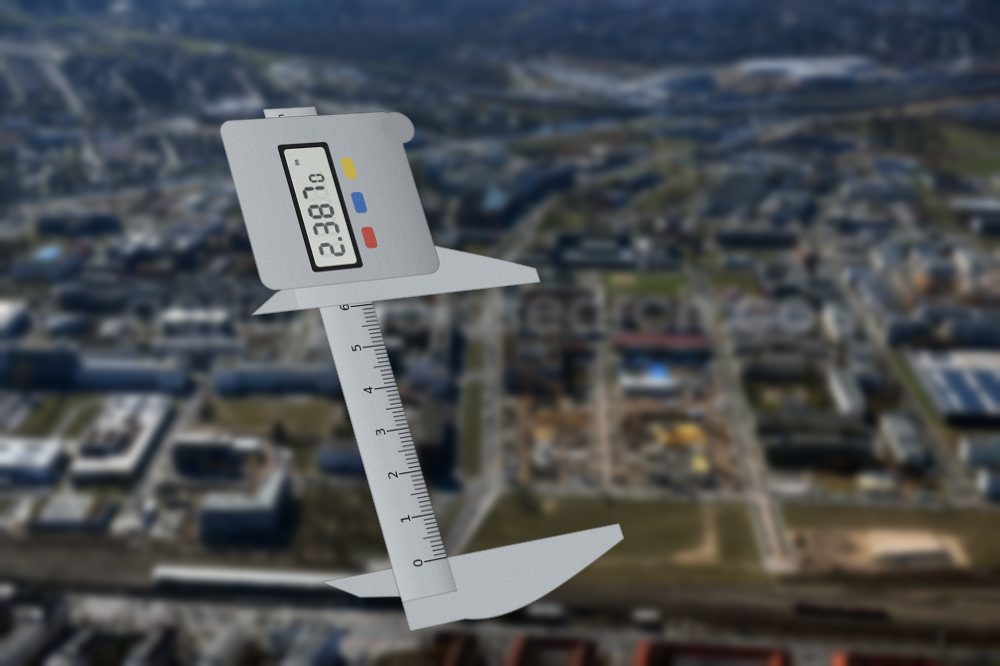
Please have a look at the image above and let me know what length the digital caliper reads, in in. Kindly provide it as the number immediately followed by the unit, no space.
2.3870in
